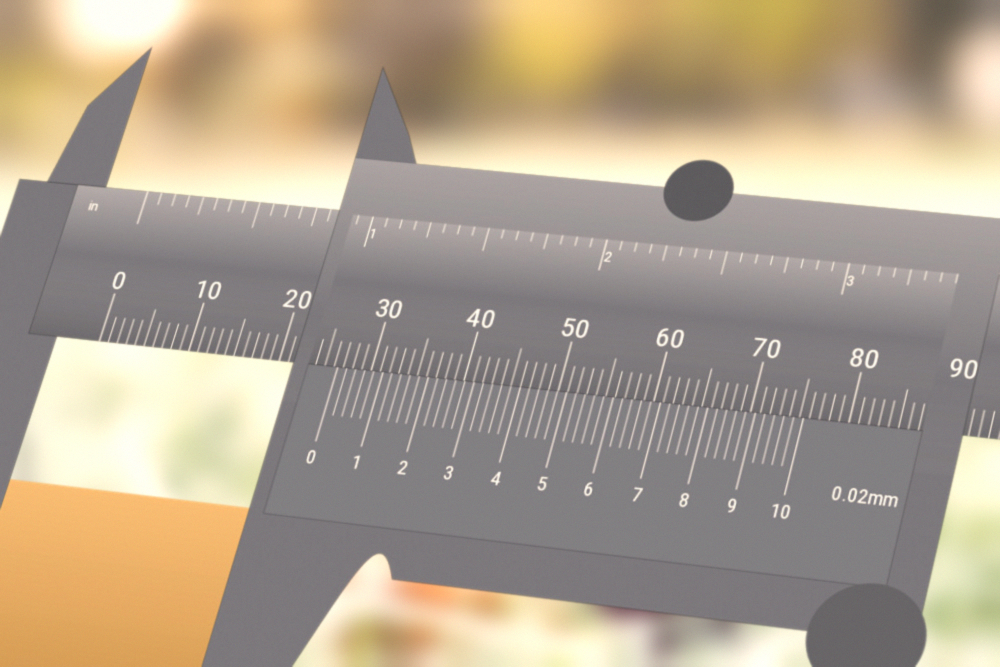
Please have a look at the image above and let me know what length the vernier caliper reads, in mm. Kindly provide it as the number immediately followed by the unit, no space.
26.4mm
